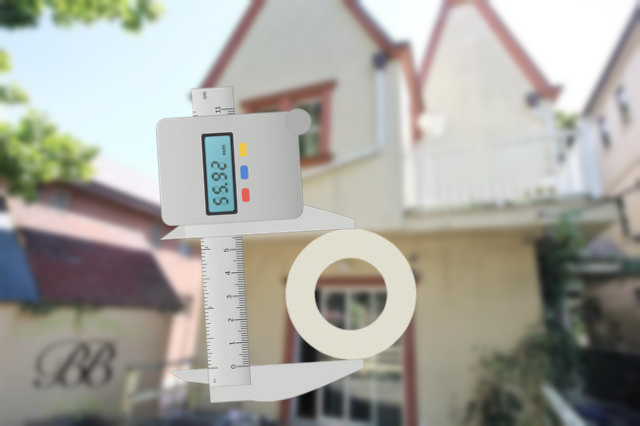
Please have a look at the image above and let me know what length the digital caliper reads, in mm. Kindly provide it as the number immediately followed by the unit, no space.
55.92mm
